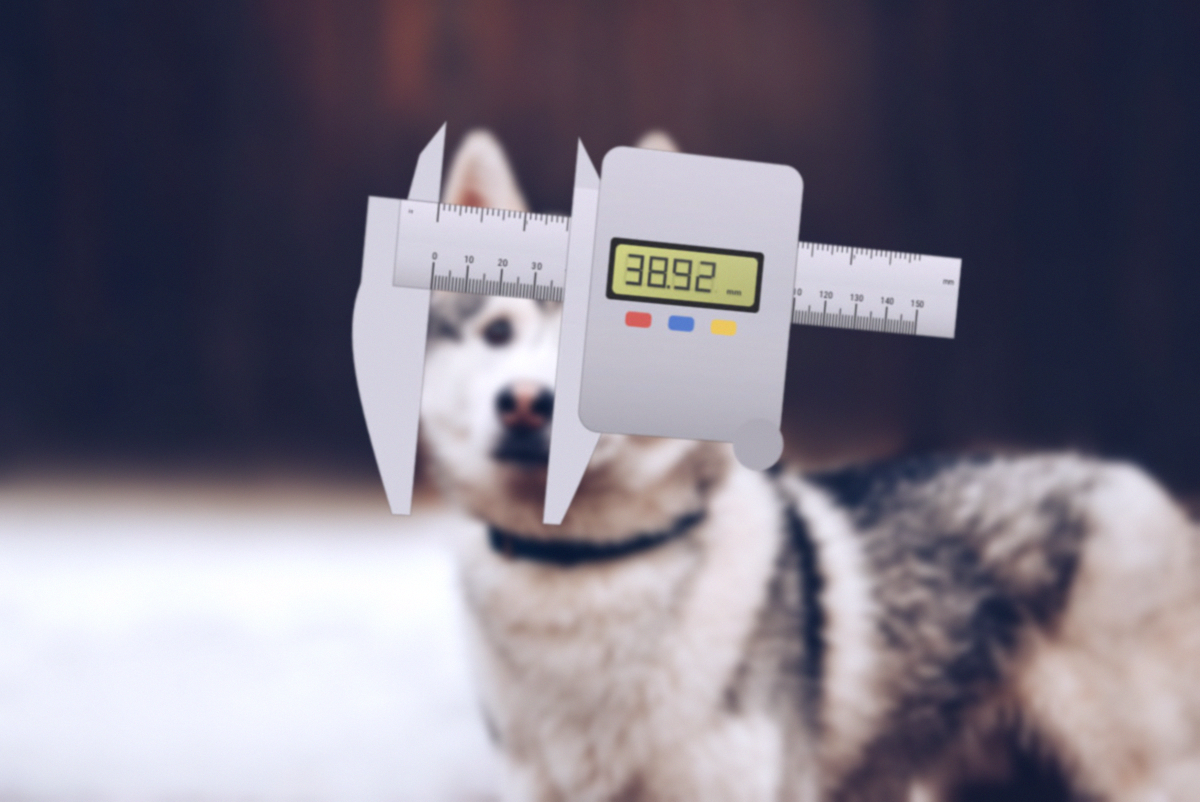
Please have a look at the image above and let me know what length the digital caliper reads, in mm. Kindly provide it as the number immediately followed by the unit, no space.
38.92mm
